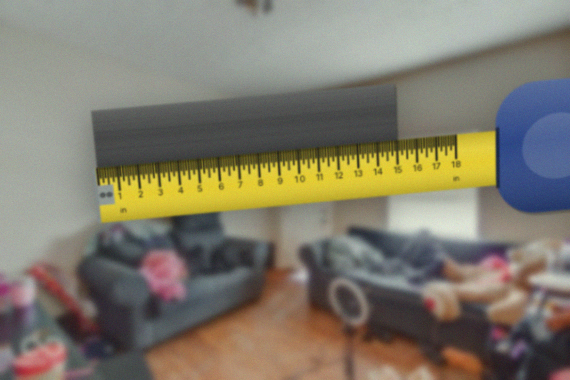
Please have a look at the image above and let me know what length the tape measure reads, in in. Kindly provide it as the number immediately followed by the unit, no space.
15in
